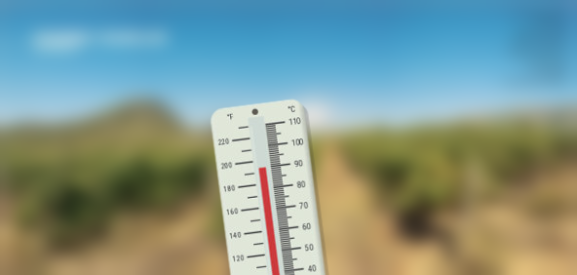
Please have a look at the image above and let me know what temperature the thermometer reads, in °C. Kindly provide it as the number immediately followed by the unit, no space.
90°C
